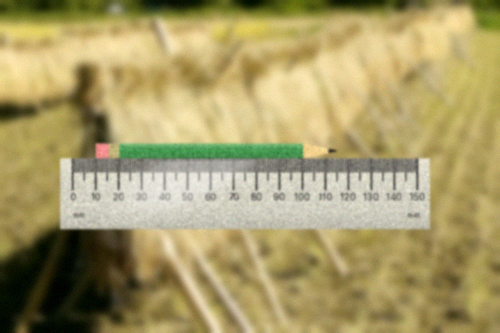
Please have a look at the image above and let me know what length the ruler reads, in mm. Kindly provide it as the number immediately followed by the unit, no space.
105mm
